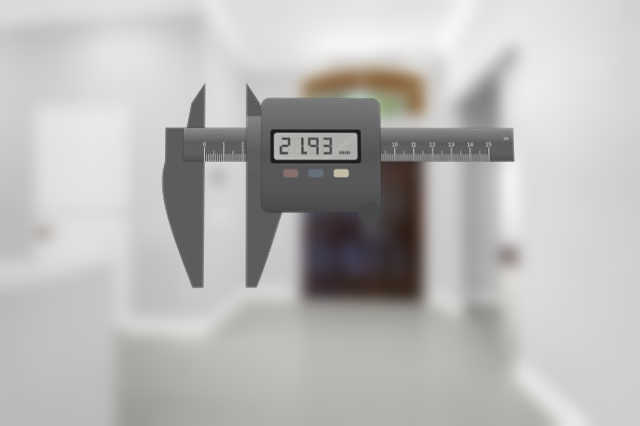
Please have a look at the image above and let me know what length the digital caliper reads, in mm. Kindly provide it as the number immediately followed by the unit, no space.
21.93mm
